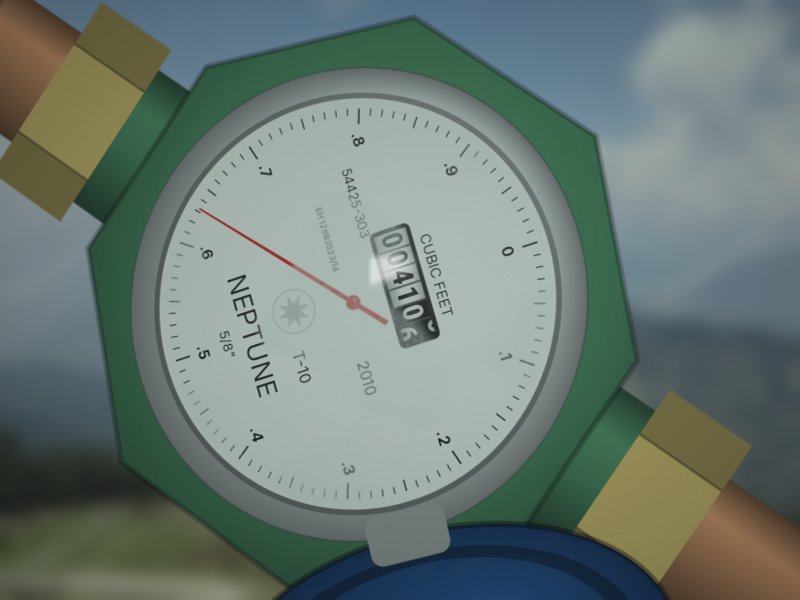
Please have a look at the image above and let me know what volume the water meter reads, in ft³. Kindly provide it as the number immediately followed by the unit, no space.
4105.63ft³
